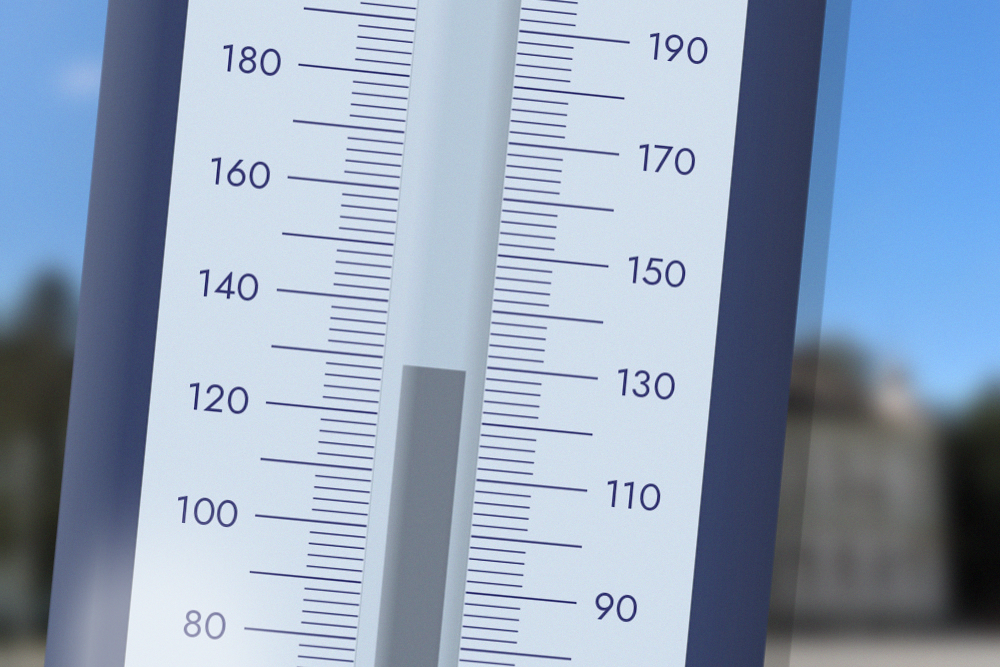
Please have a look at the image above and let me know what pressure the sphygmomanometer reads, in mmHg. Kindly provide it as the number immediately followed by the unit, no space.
129mmHg
